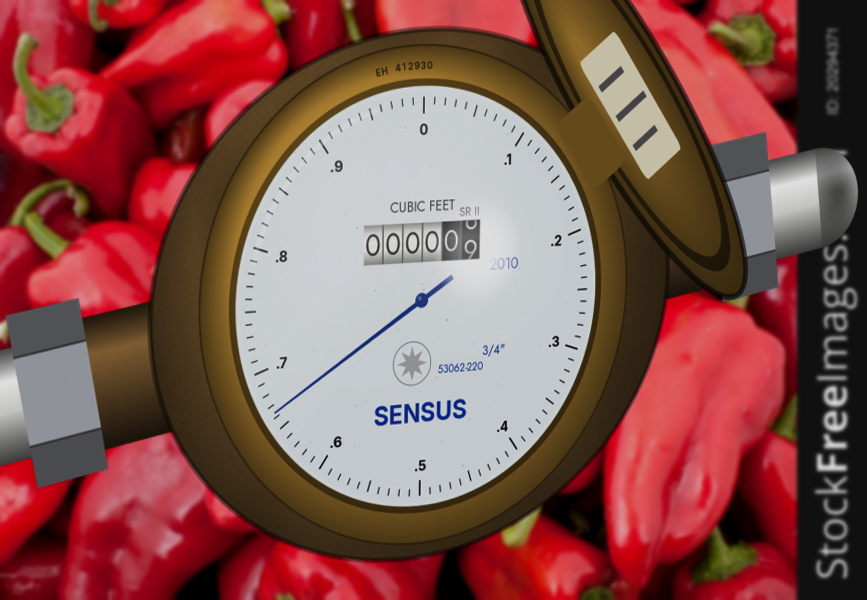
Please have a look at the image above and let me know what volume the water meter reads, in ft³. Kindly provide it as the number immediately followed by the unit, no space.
8.66ft³
